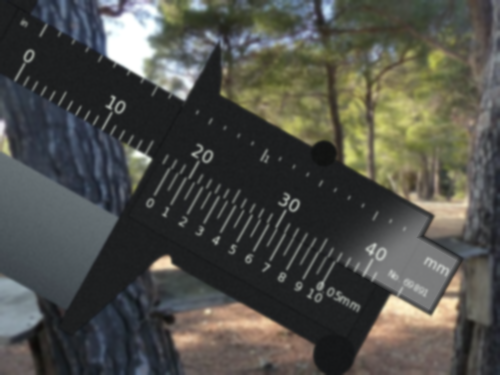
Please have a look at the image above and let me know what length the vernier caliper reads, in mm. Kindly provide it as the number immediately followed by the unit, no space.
17.8mm
